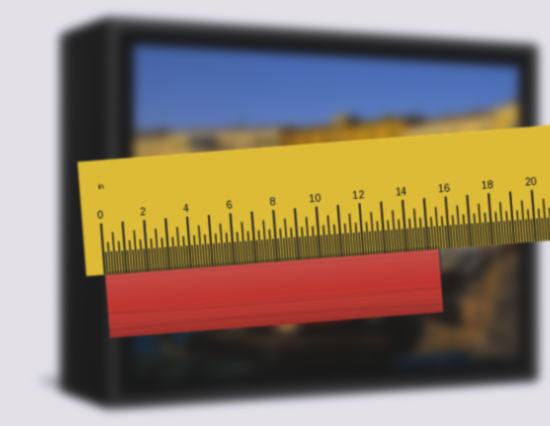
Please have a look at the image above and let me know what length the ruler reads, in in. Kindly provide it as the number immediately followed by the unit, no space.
15.5in
